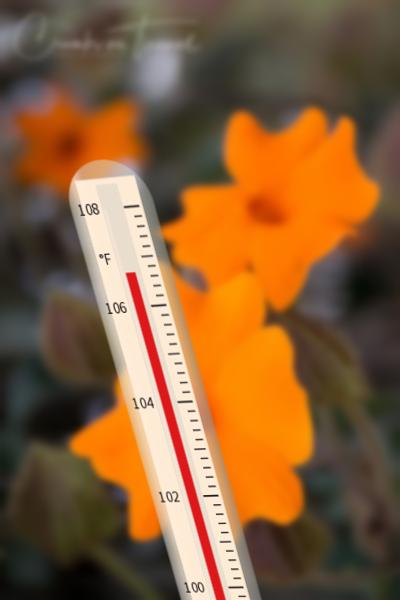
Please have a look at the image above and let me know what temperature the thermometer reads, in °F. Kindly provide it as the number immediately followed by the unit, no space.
106.7°F
